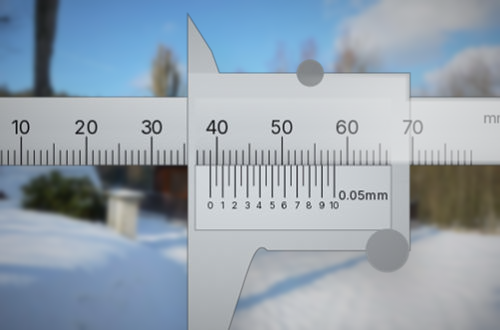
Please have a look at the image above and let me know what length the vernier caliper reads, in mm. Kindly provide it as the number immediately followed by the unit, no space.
39.0mm
